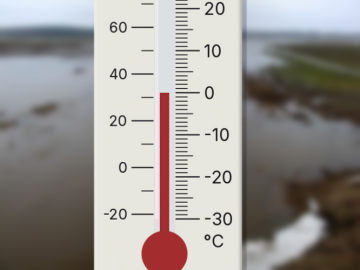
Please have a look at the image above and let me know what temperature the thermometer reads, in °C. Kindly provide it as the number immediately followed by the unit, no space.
0°C
